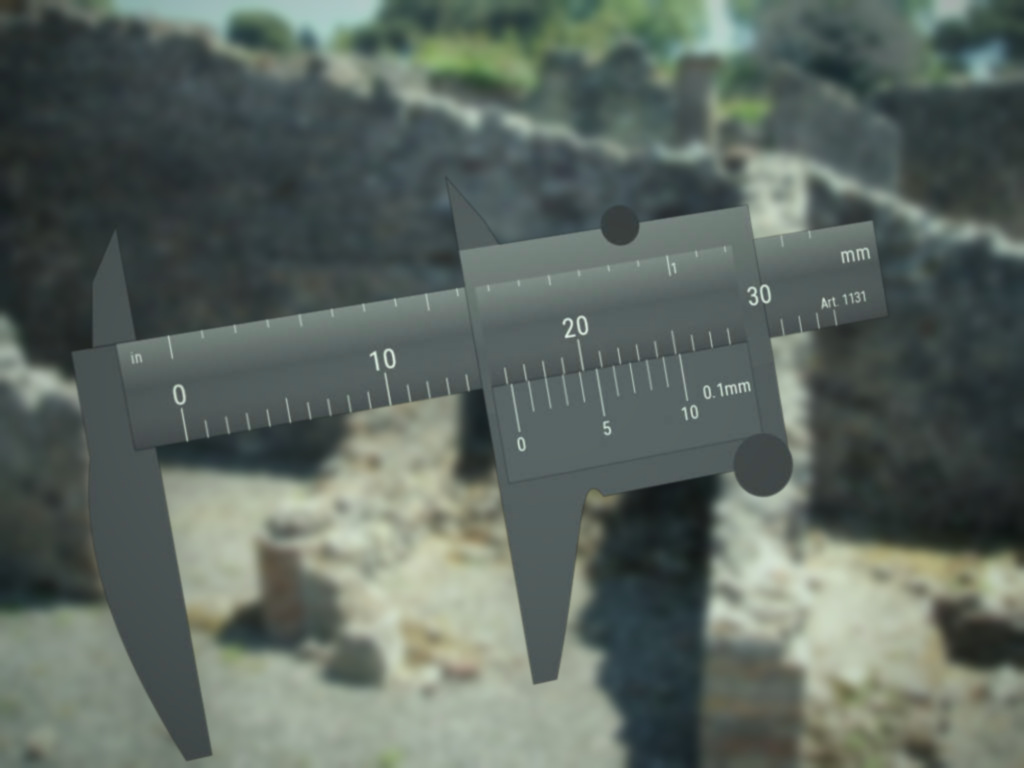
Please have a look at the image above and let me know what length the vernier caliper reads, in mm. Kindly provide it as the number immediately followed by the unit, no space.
16.2mm
